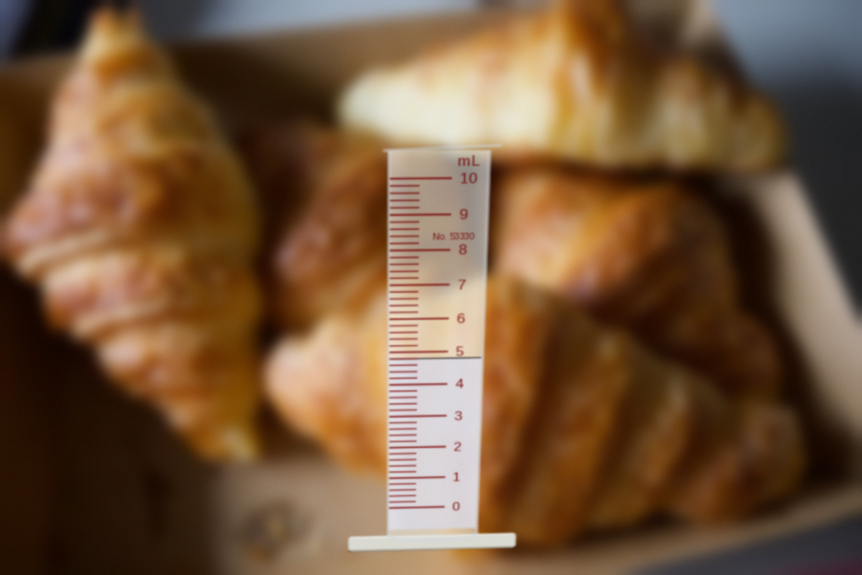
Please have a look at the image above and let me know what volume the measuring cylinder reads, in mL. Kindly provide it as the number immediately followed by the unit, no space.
4.8mL
